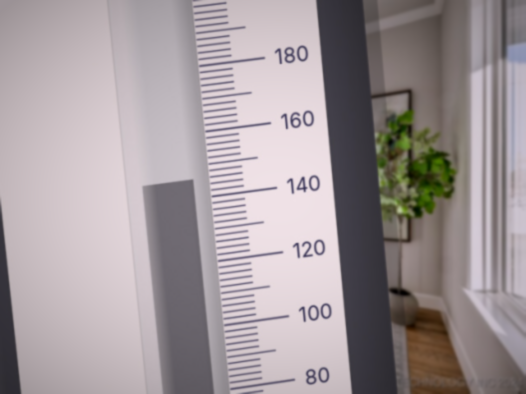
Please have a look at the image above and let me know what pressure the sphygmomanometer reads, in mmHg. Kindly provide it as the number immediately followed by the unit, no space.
146mmHg
